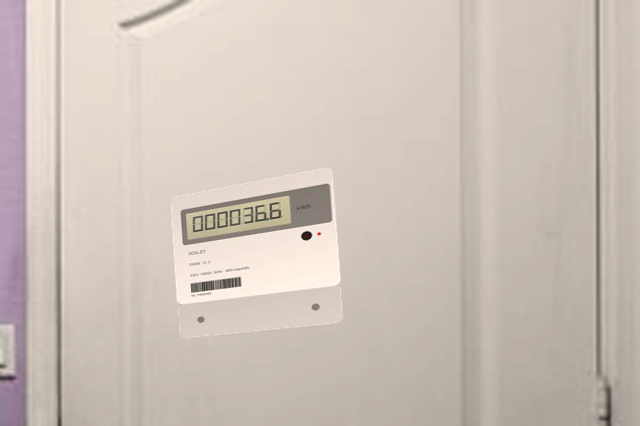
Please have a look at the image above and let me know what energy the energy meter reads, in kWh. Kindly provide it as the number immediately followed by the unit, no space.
36.6kWh
